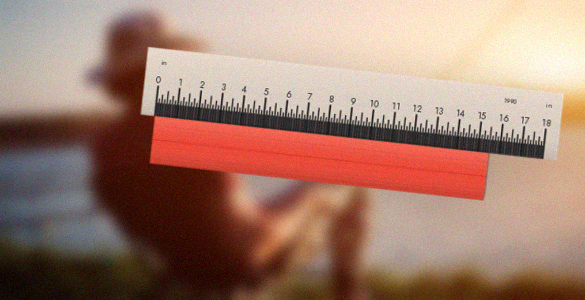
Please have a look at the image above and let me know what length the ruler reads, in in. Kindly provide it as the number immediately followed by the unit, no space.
15.5in
